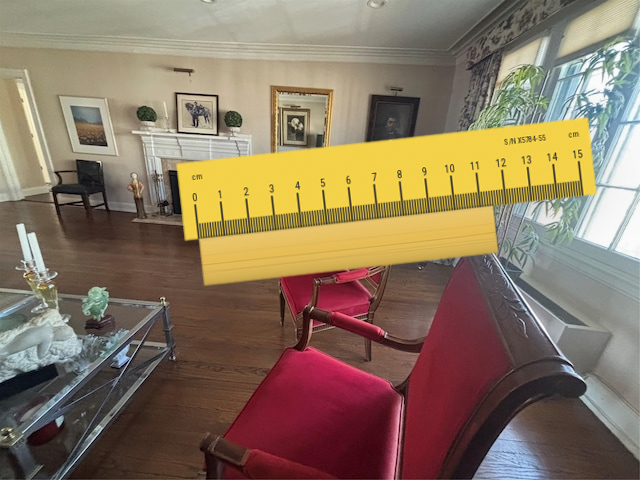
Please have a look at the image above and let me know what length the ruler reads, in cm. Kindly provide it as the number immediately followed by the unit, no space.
11.5cm
